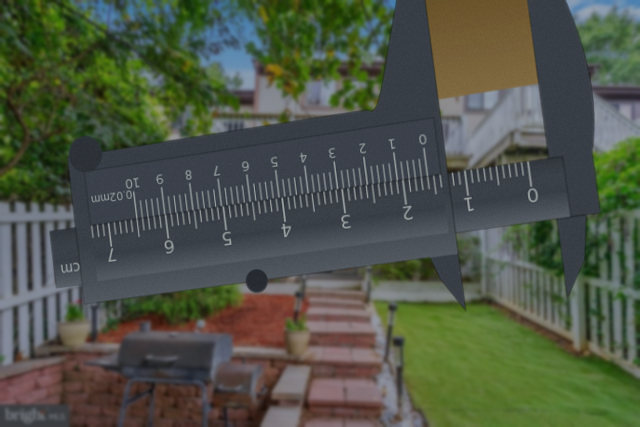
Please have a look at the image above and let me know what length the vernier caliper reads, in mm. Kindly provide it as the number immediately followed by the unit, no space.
16.0mm
